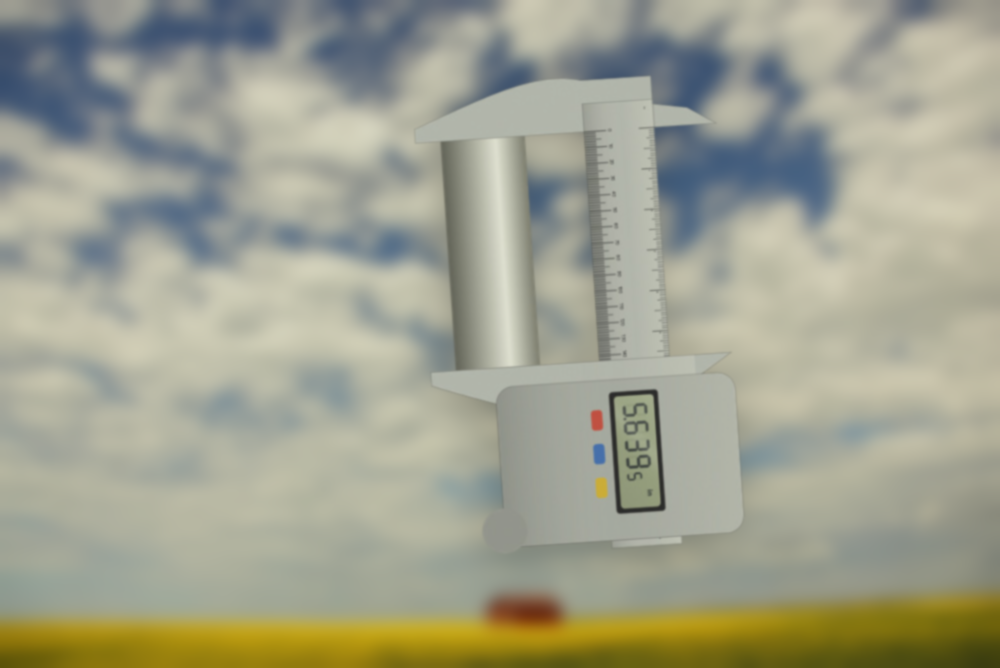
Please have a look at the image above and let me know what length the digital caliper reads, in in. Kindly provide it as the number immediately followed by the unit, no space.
5.6395in
